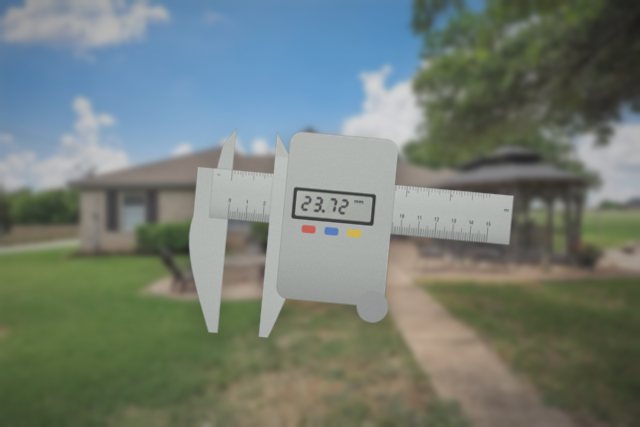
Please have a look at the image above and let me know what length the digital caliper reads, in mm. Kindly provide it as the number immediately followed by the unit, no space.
23.72mm
